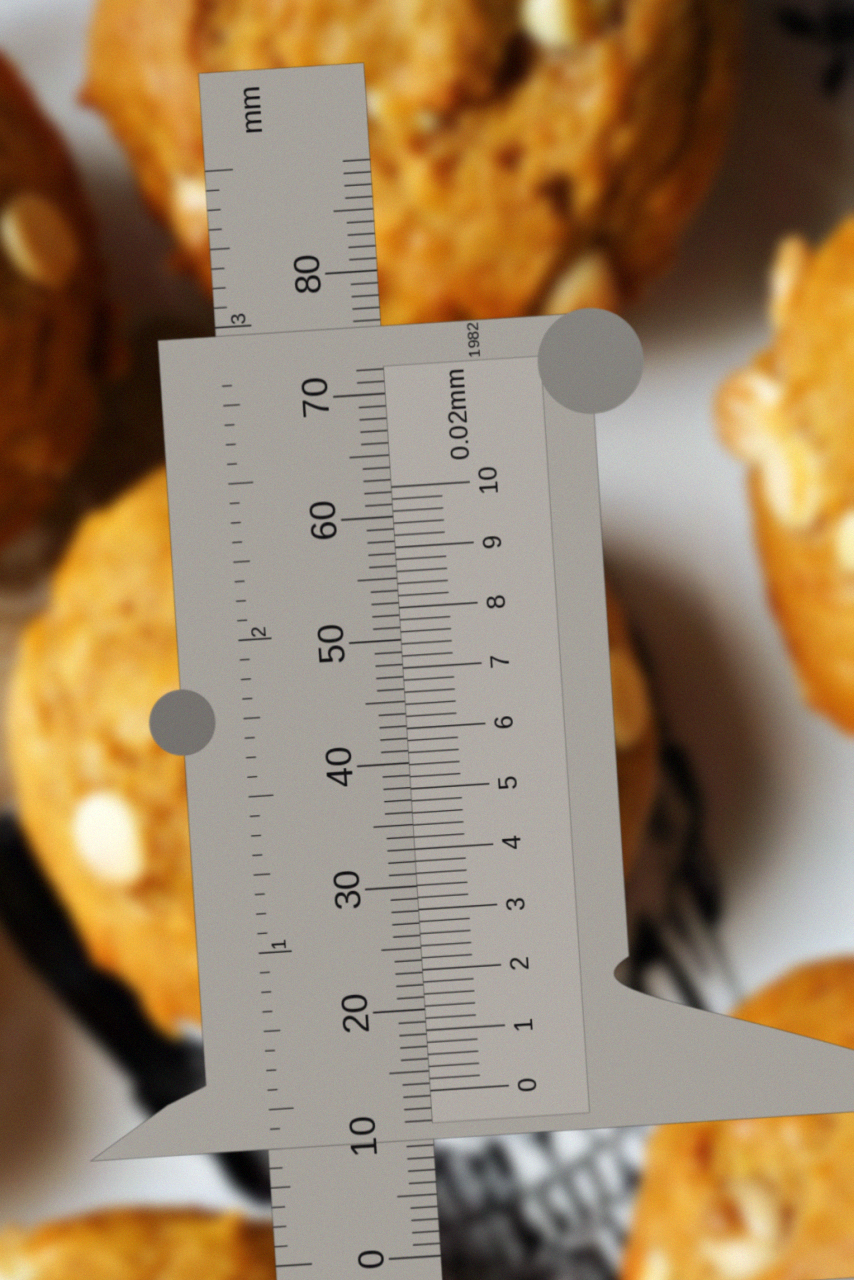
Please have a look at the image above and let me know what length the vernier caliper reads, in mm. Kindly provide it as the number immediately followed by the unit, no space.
13.4mm
